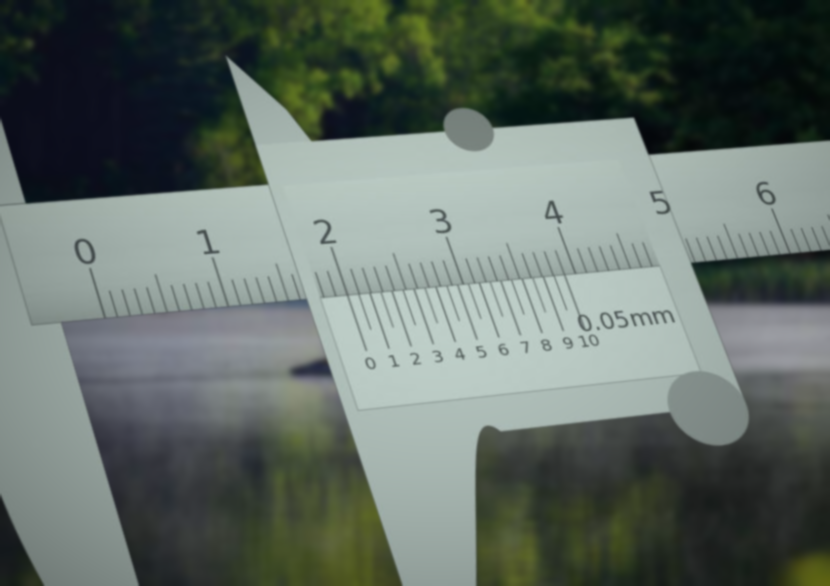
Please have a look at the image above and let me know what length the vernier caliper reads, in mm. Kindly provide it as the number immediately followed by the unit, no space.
20.0mm
